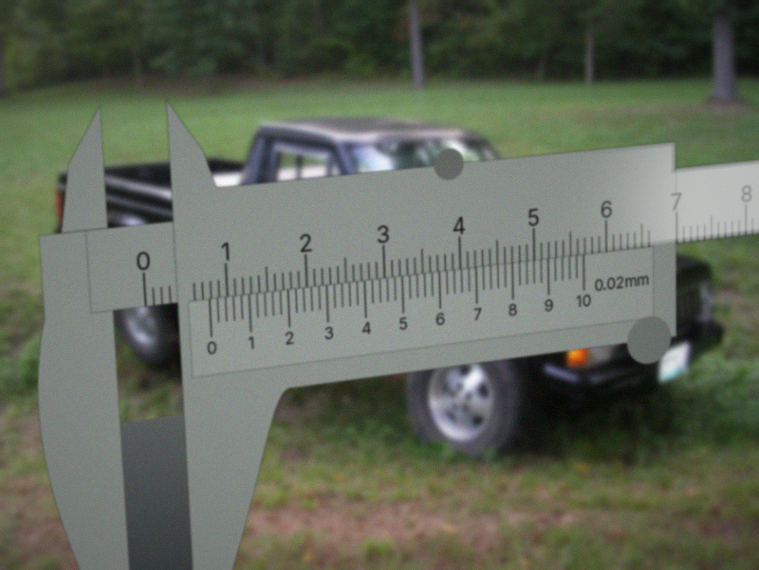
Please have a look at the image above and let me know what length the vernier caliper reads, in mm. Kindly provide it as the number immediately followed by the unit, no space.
7.8mm
